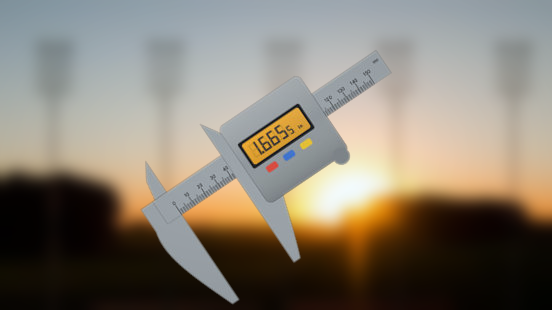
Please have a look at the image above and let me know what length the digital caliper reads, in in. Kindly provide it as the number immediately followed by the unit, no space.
1.6655in
